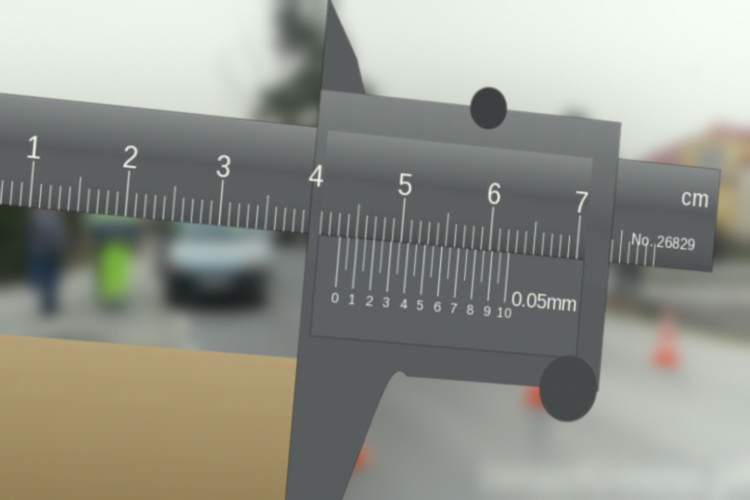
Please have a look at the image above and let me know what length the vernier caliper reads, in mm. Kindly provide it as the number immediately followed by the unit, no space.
43.2mm
